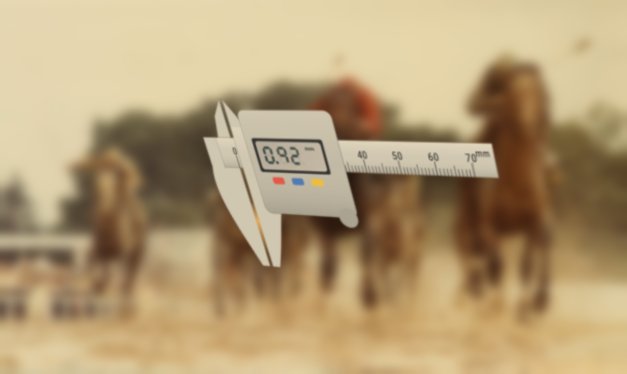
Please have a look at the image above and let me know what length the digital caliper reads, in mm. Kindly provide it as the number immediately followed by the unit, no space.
0.92mm
